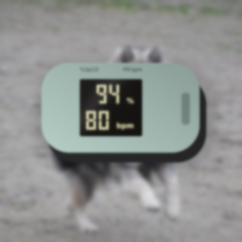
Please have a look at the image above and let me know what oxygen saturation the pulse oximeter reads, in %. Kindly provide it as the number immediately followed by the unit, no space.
94%
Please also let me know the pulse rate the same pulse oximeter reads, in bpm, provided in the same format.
80bpm
